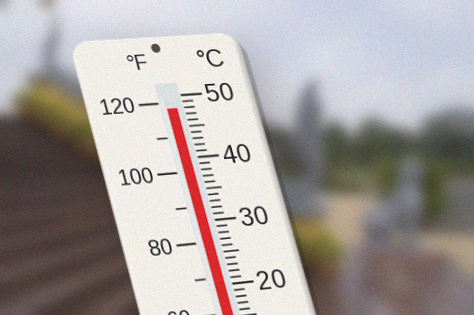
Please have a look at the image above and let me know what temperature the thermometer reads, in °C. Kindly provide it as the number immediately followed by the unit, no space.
48°C
